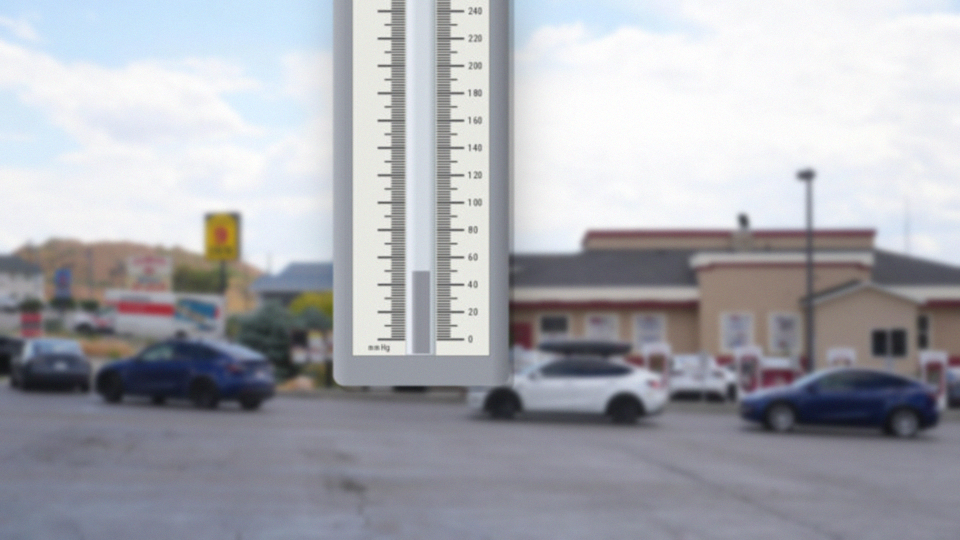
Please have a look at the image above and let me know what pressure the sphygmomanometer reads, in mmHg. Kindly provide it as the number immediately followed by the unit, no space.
50mmHg
